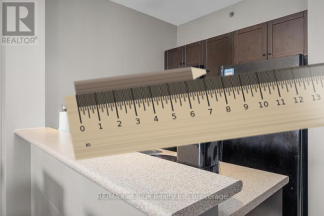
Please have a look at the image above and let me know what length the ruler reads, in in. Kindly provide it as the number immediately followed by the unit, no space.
7.5in
